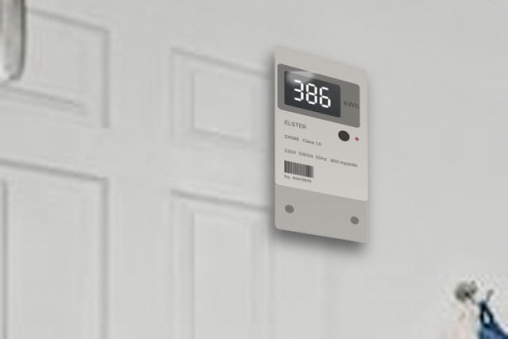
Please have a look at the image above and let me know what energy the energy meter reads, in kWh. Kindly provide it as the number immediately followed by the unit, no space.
386kWh
